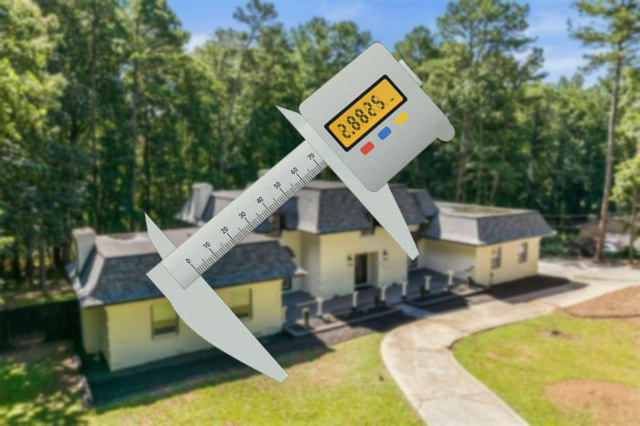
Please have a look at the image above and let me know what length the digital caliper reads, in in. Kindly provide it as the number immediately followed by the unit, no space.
2.8825in
